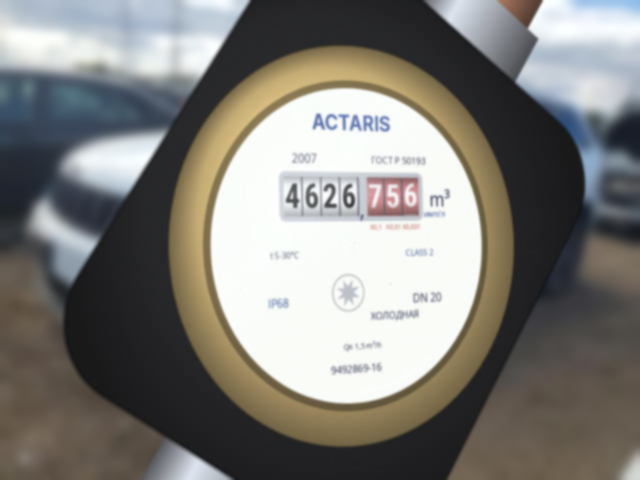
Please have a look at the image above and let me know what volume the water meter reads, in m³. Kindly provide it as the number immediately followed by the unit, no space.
4626.756m³
